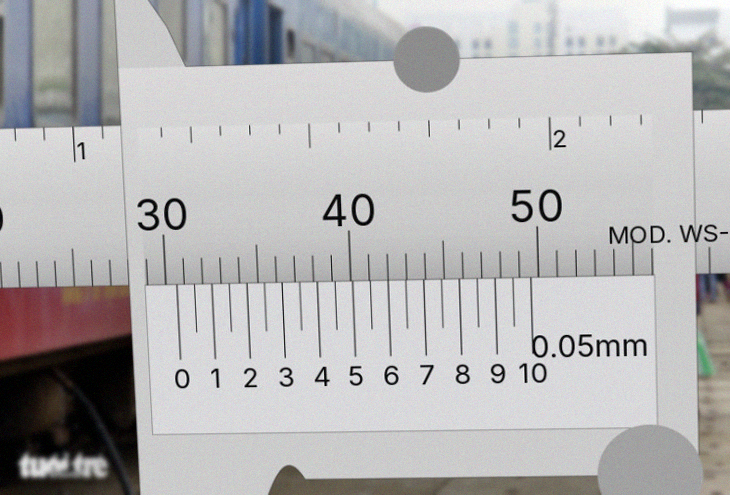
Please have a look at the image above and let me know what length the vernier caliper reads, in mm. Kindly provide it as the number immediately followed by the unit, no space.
30.6mm
